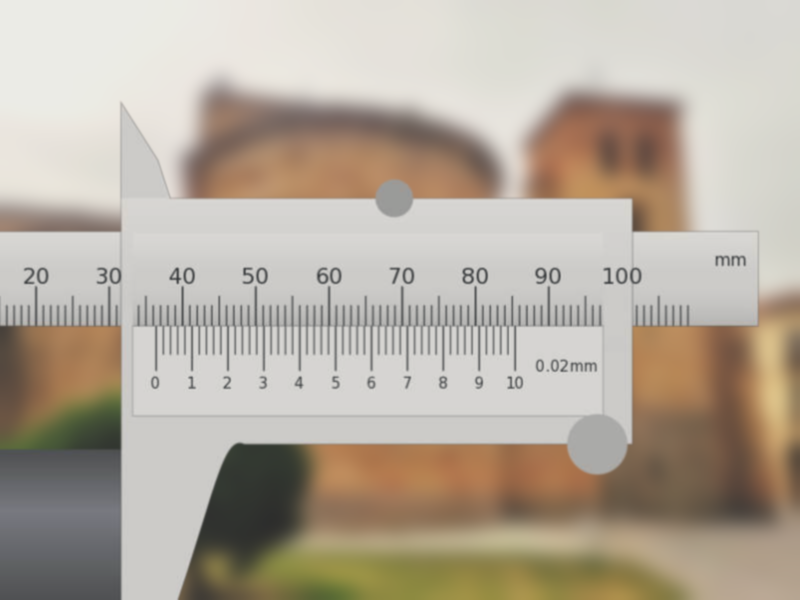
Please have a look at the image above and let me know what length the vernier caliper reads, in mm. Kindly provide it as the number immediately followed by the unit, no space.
36.4mm
